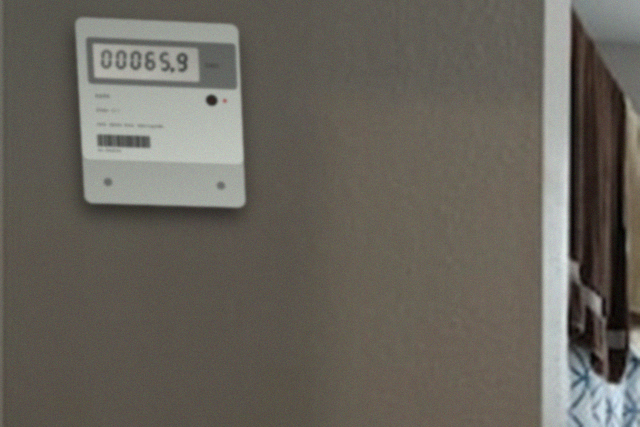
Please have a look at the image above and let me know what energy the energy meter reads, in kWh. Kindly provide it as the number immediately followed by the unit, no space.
65.9kWh
